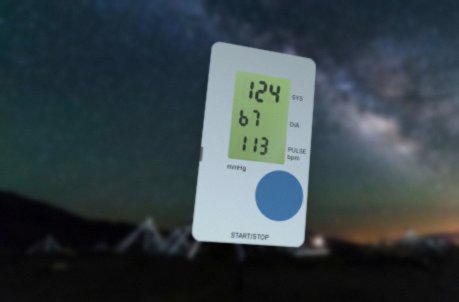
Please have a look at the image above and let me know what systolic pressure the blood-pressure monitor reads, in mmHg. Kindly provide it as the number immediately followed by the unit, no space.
124mmHg
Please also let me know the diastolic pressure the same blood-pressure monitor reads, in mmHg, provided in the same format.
67mmHg
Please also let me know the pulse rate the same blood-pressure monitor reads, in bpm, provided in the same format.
113bpm
